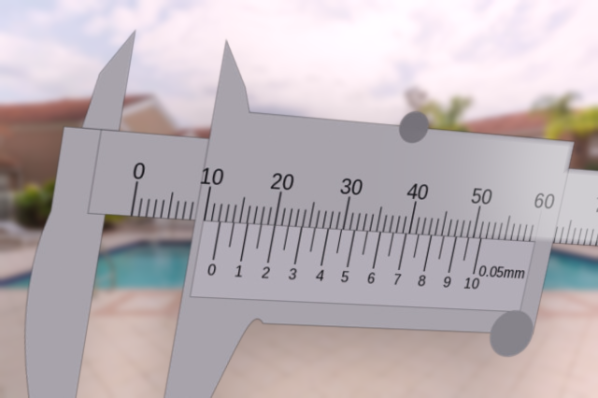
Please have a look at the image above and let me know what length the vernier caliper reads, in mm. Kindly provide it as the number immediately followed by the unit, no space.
12.2mm
